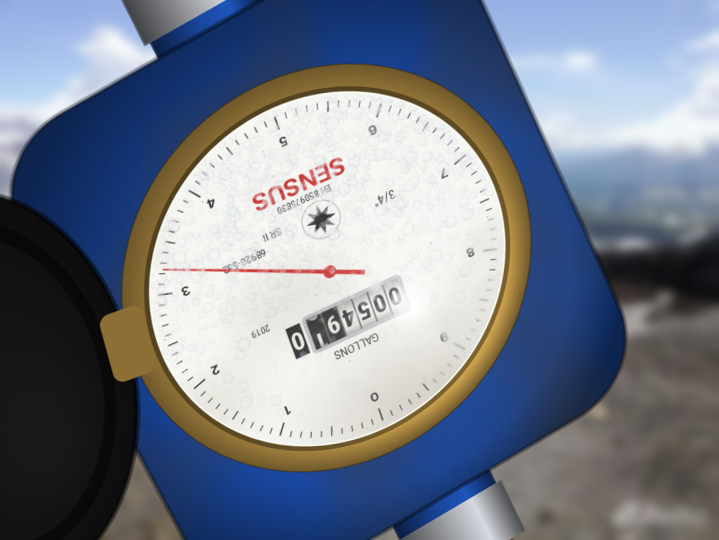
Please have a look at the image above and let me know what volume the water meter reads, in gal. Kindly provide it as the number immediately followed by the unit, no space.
54913.2gal
